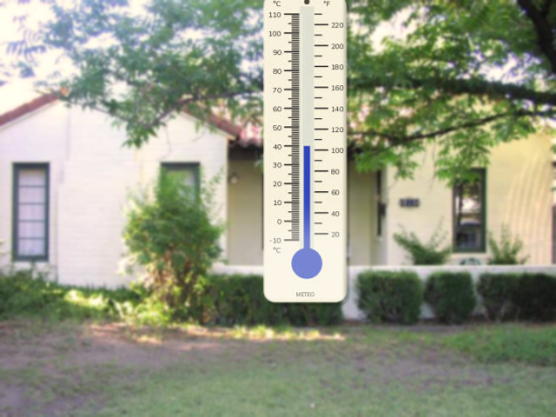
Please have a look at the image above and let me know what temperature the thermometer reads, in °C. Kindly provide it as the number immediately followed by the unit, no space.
40°C
